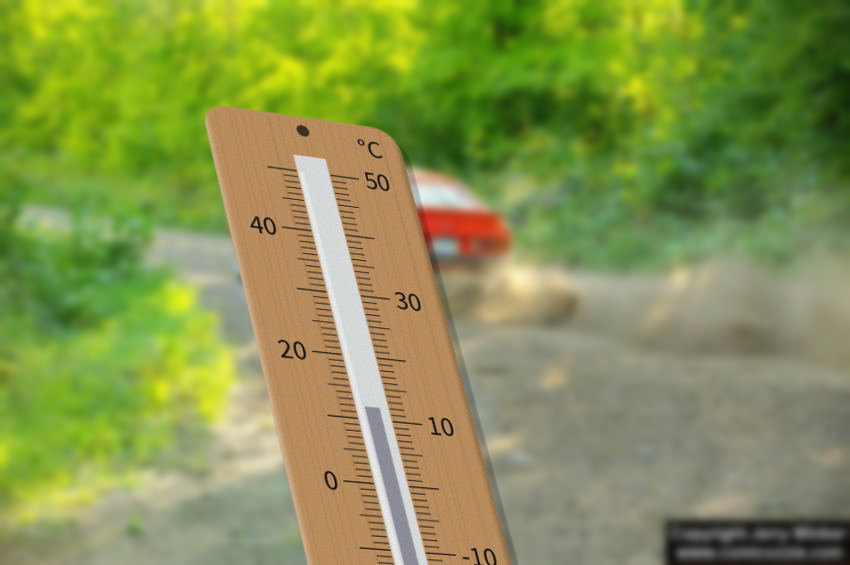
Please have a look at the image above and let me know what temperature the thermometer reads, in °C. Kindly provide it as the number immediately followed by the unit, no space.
12°C
